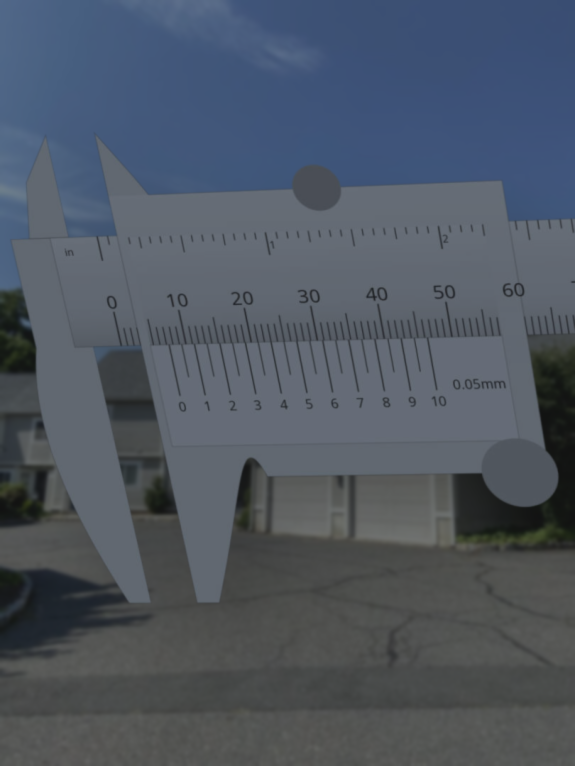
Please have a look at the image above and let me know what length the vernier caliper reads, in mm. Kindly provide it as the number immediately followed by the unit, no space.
7.4mm
